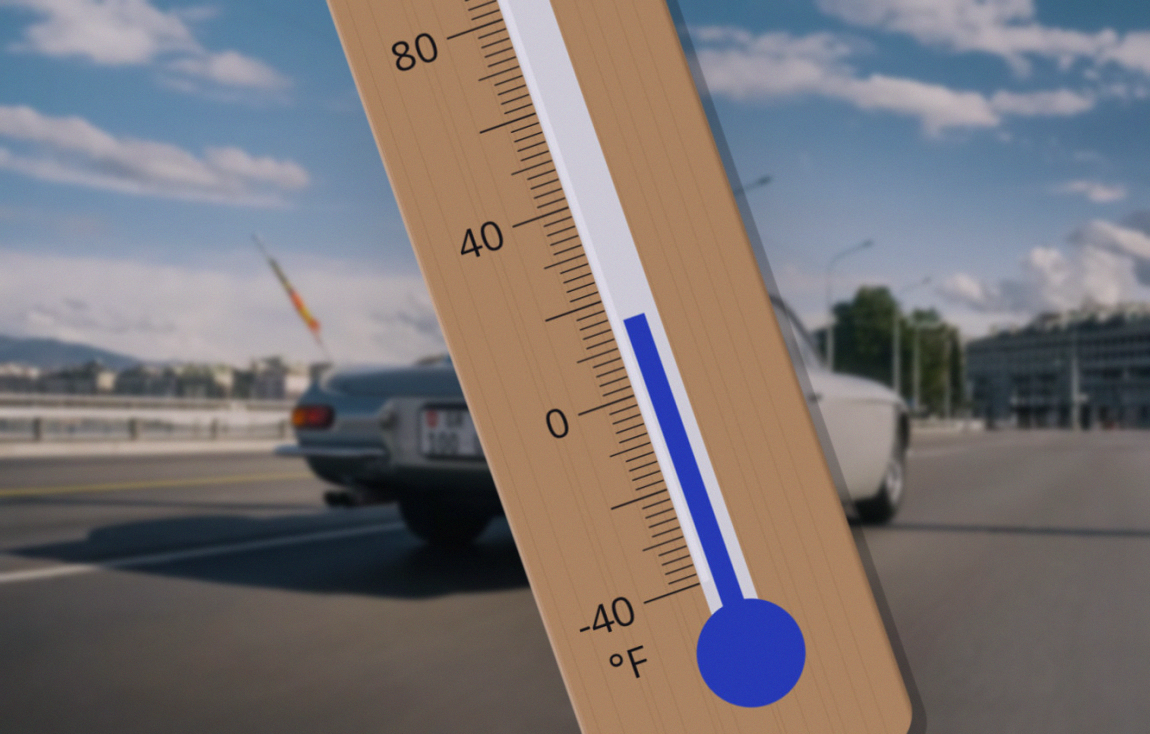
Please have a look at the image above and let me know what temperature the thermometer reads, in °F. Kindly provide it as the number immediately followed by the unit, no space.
15°F
